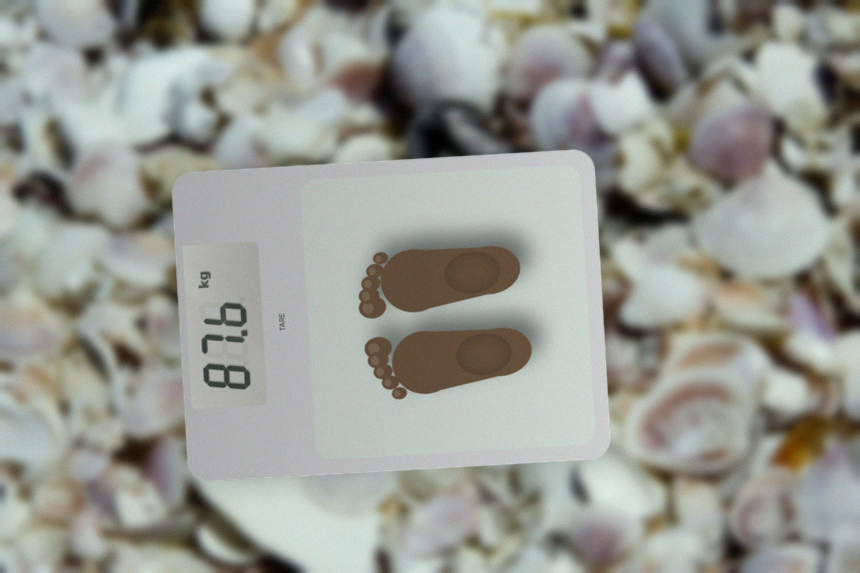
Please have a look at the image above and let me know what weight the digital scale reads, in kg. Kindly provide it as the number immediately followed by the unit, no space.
87.6kg
